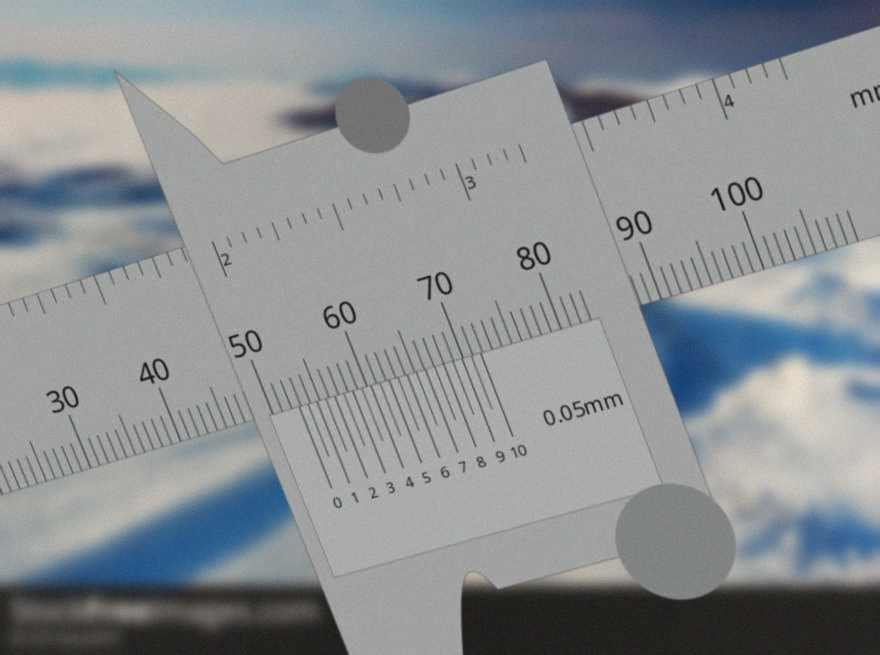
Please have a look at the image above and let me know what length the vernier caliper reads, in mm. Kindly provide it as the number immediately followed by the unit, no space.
52.8mm
